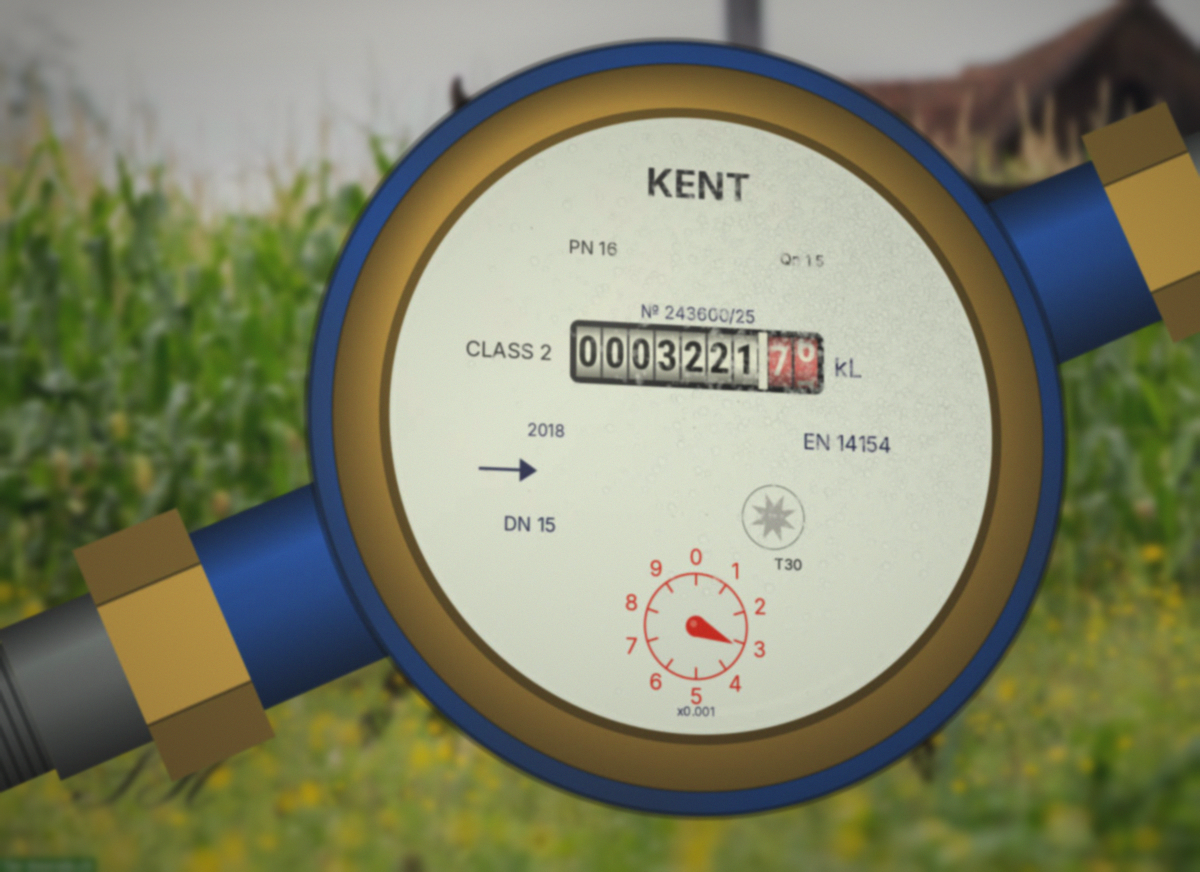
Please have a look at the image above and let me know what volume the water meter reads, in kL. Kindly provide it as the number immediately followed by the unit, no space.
3221.763kL
